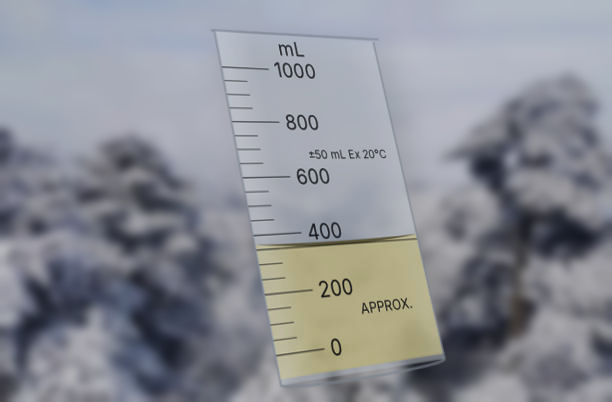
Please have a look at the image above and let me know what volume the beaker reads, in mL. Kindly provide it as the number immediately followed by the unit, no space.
350mL
